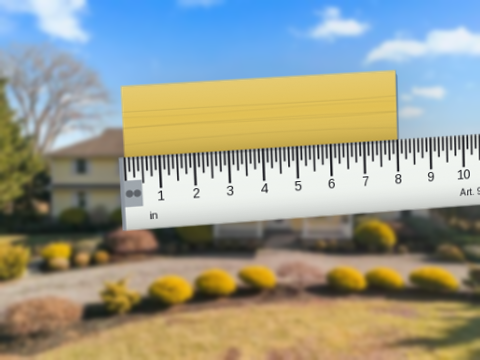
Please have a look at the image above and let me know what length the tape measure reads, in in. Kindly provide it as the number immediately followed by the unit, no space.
8in
